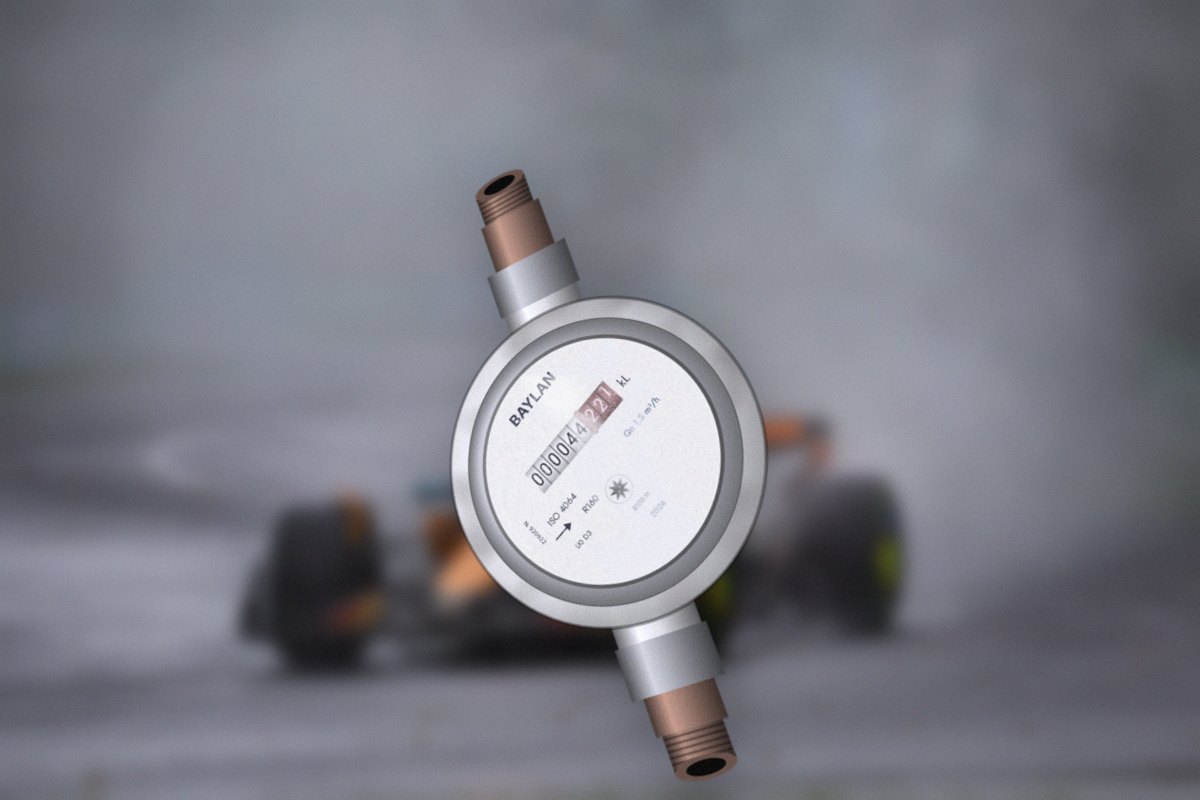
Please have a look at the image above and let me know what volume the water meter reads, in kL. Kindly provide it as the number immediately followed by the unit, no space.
44.221kL
